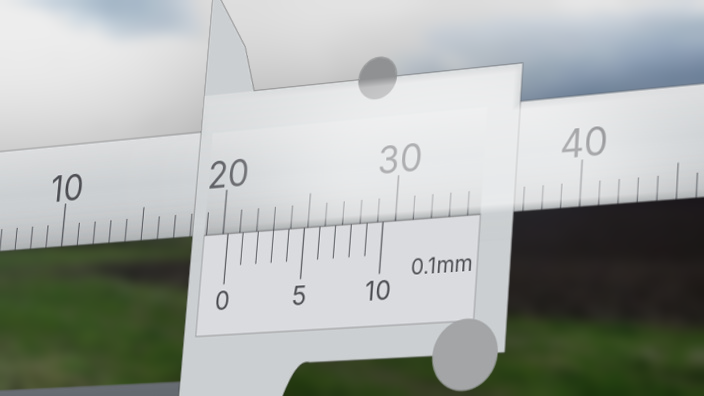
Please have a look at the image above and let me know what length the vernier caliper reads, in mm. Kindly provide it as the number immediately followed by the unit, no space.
20.3mm
